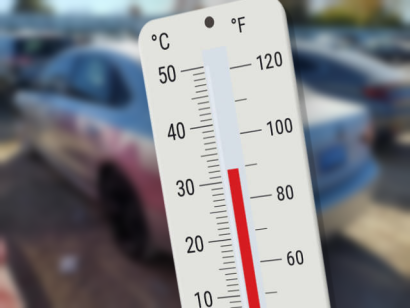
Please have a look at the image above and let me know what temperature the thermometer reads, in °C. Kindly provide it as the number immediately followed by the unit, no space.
32°C
